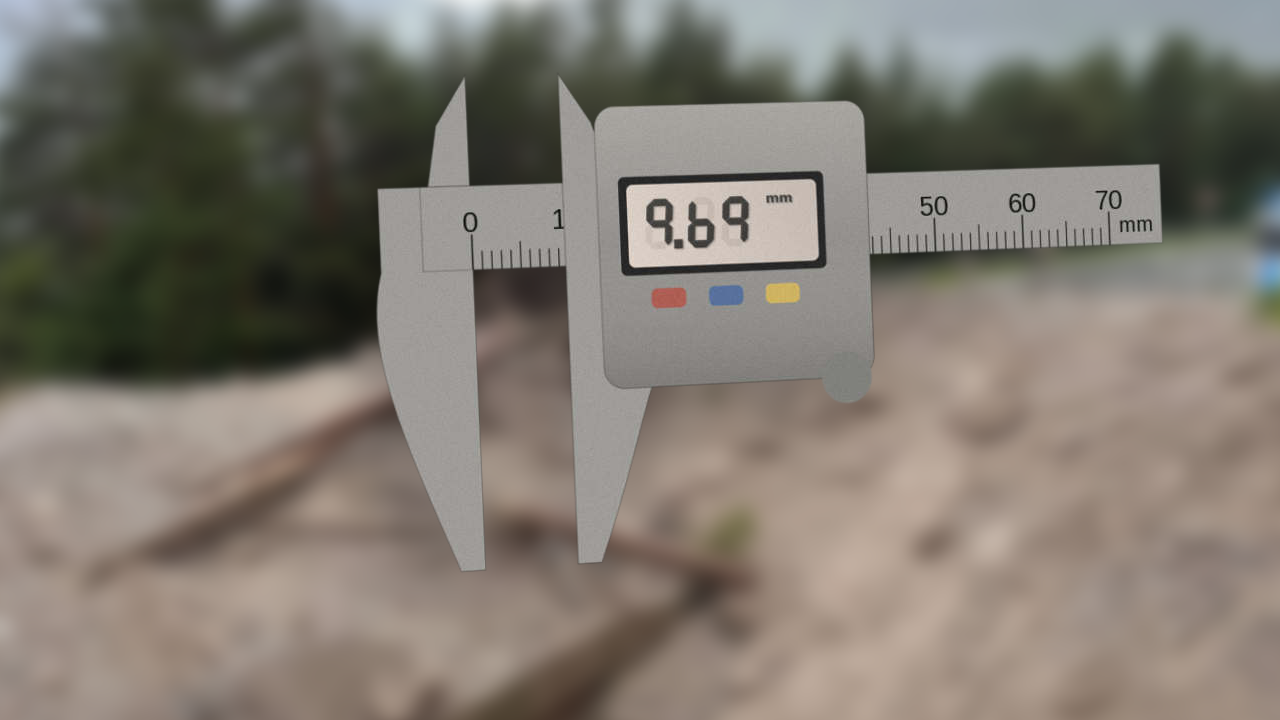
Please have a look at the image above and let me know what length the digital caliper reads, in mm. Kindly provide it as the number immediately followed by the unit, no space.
9.69mm
